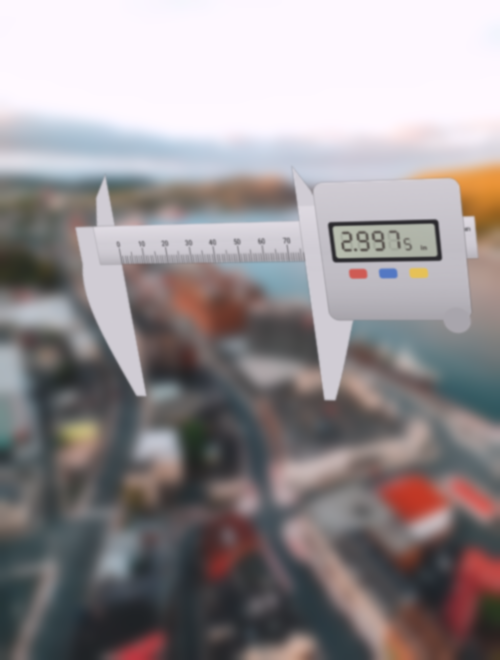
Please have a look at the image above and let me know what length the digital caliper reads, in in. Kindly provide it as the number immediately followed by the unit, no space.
2.9975in
